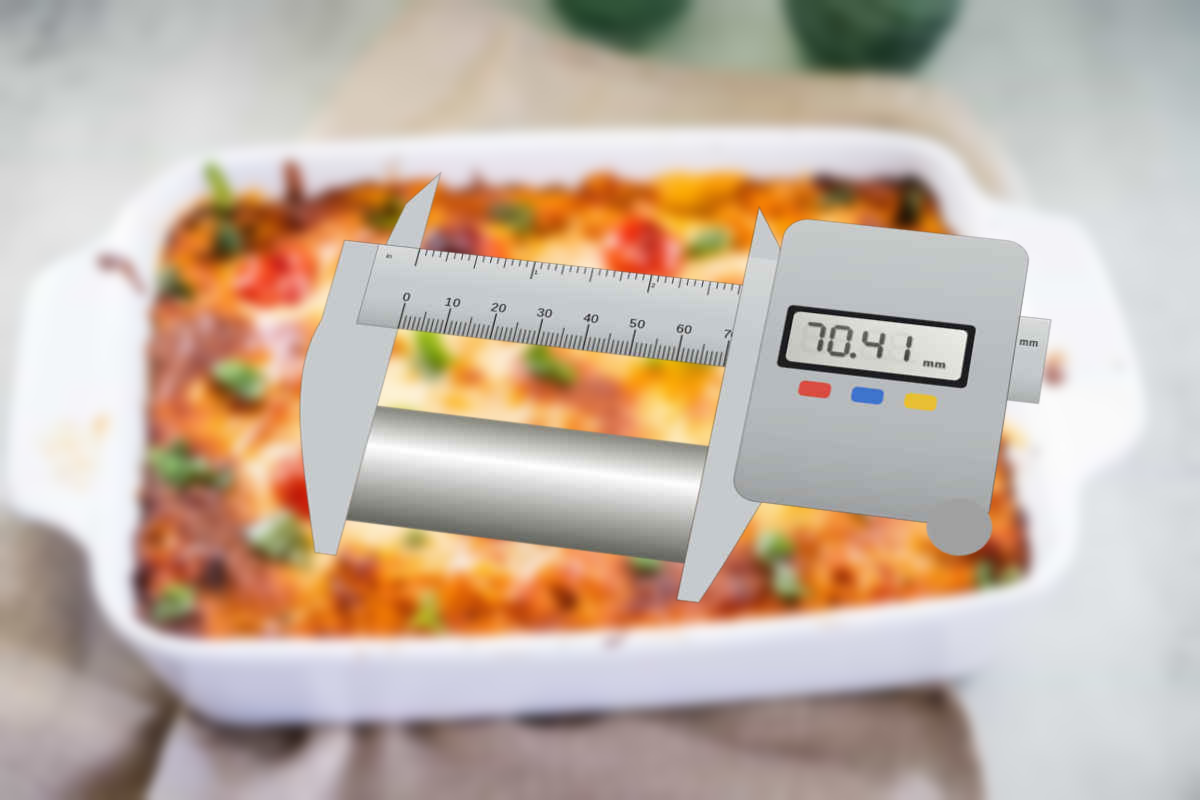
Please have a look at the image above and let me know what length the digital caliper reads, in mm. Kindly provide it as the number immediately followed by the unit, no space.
70.41mm
